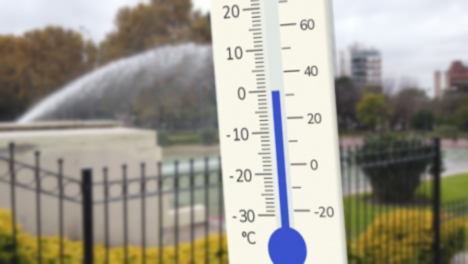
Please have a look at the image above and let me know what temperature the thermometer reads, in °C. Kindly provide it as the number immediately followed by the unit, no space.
0°C
